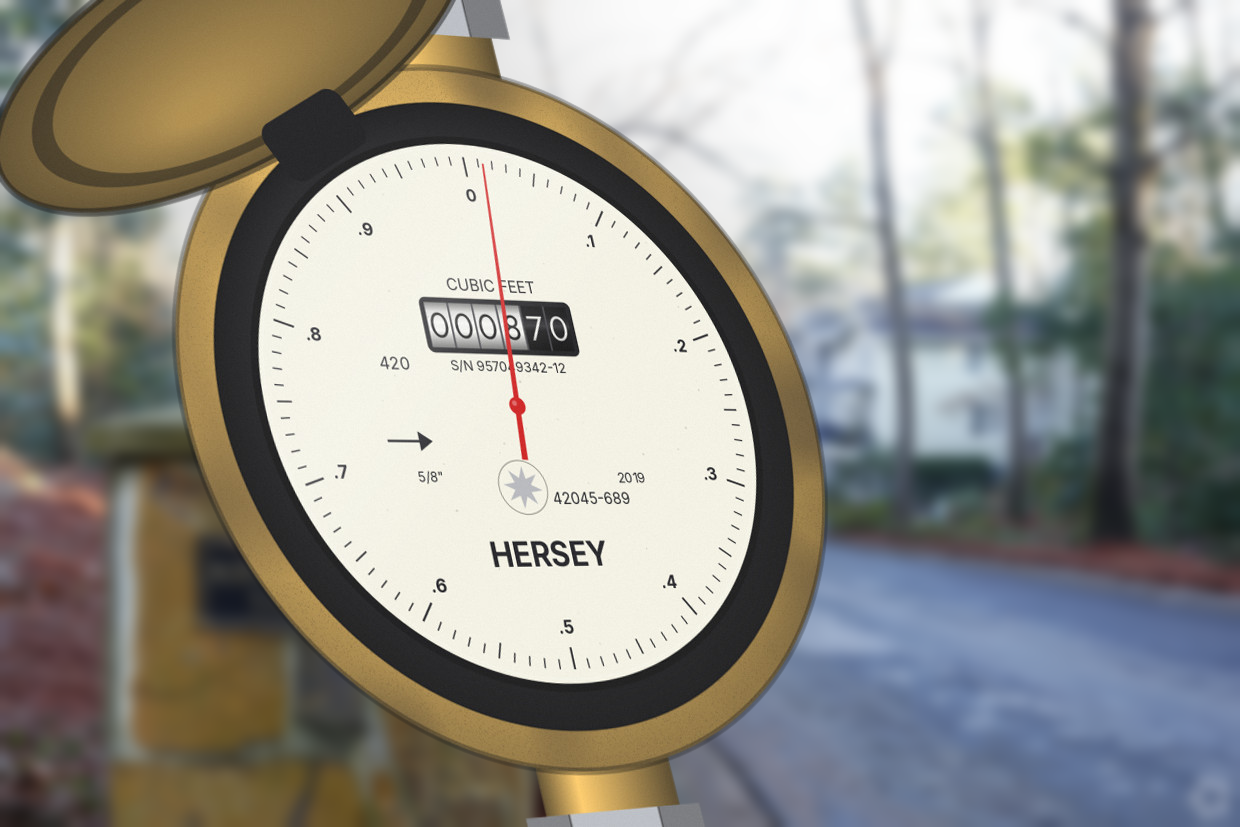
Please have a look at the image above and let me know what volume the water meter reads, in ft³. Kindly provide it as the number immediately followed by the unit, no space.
870.01ft³
